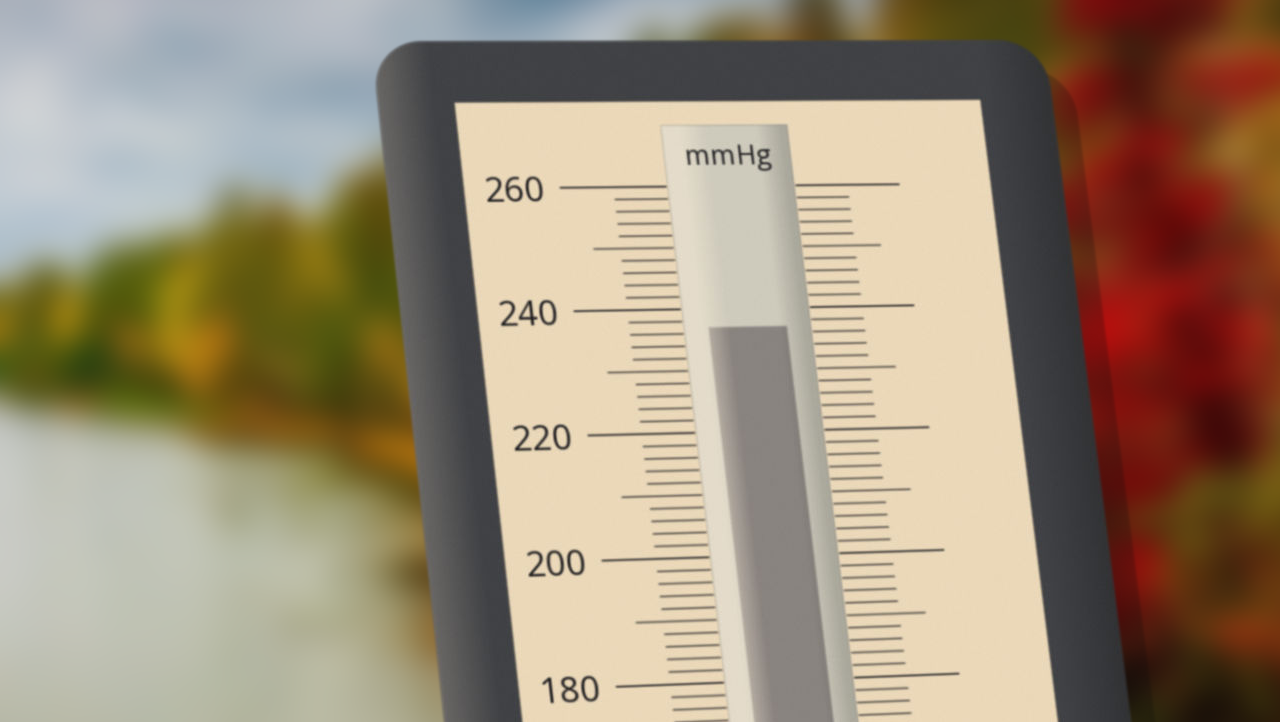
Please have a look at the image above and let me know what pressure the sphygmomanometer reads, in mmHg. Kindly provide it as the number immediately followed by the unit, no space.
237mmHg
